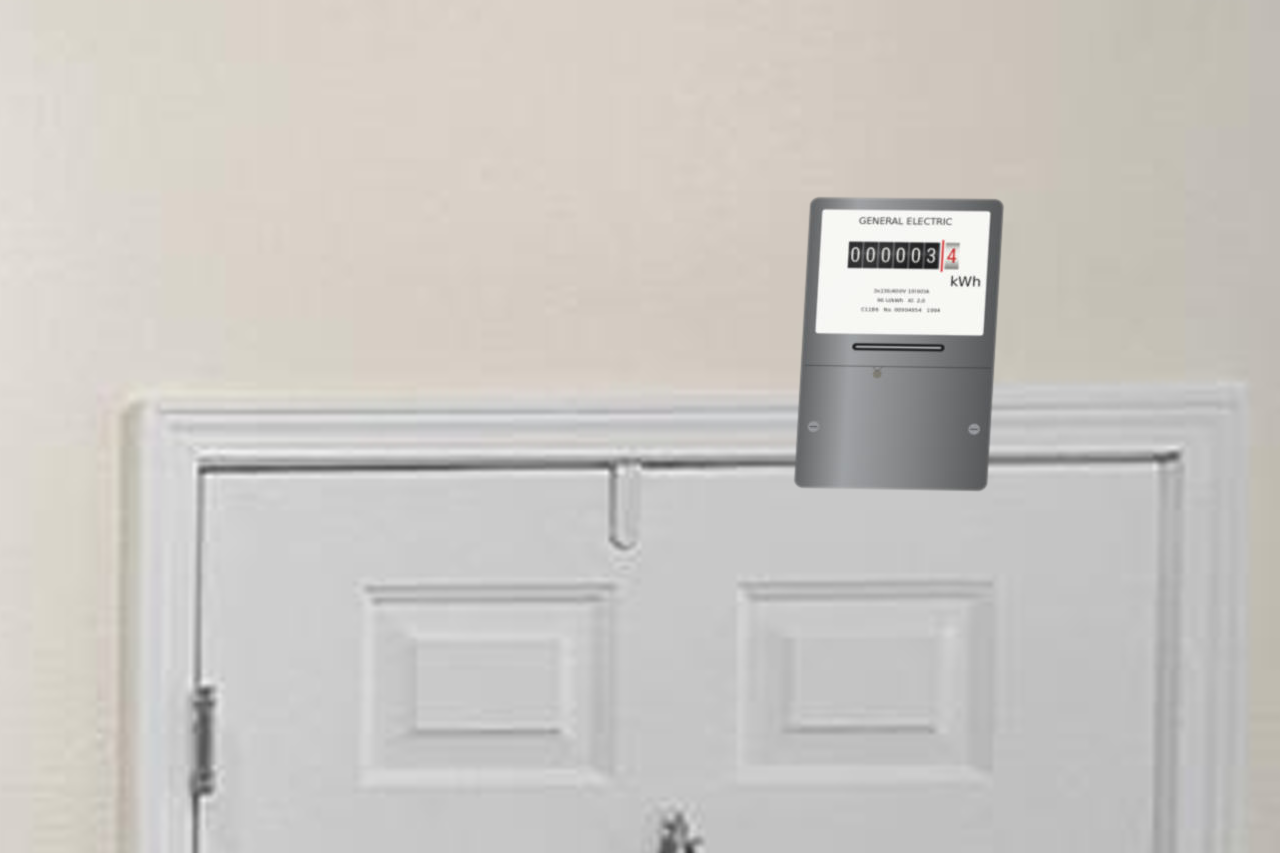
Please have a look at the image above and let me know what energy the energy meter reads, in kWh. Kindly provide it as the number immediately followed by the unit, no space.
3.4kWh
